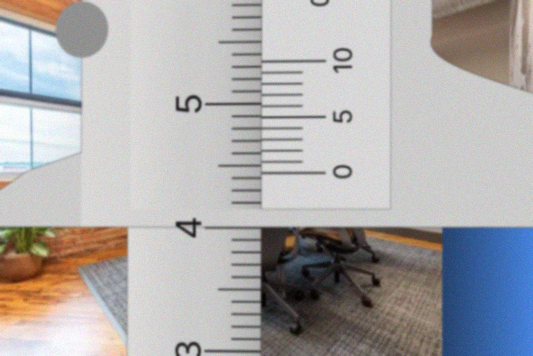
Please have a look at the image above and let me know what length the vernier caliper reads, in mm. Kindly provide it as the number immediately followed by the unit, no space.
44.4mm
